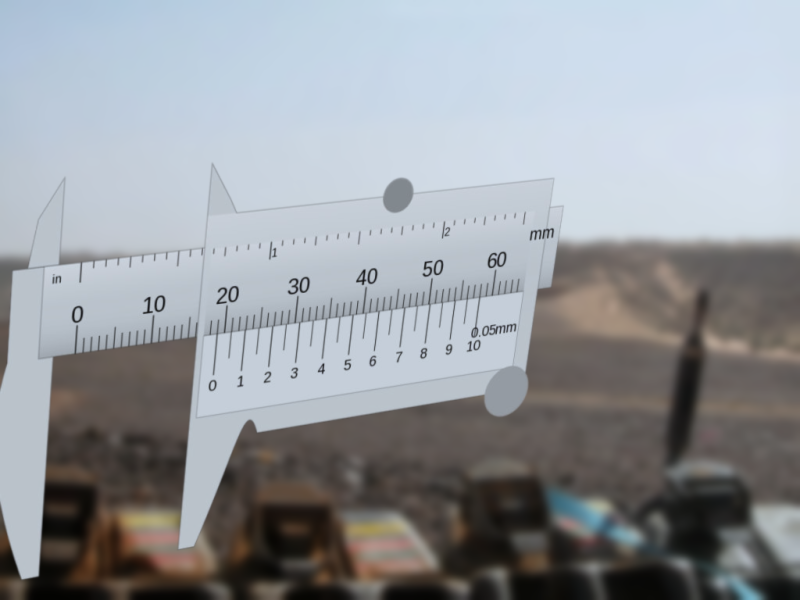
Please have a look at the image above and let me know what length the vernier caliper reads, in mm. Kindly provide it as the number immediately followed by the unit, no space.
19.0mm
